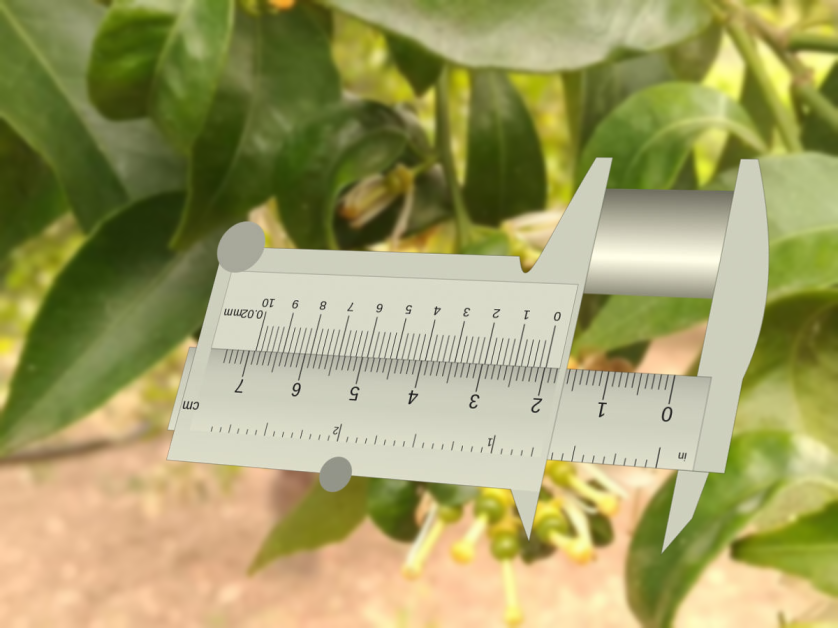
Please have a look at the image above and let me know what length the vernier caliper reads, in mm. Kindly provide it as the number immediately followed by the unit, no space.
19.8mm
